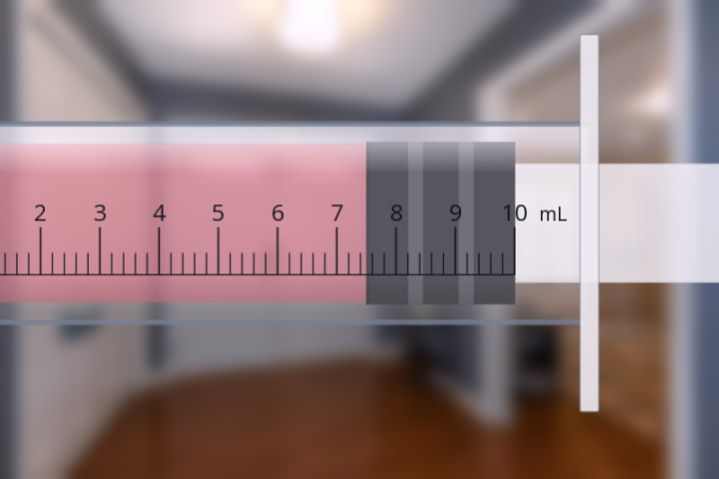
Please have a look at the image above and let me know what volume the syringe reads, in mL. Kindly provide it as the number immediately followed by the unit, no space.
7.5mL
